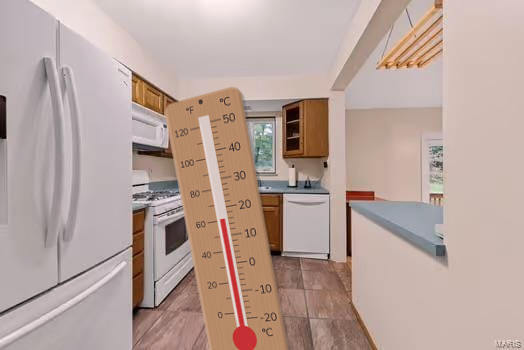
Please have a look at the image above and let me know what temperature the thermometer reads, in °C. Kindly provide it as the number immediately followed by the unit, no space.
16°C
